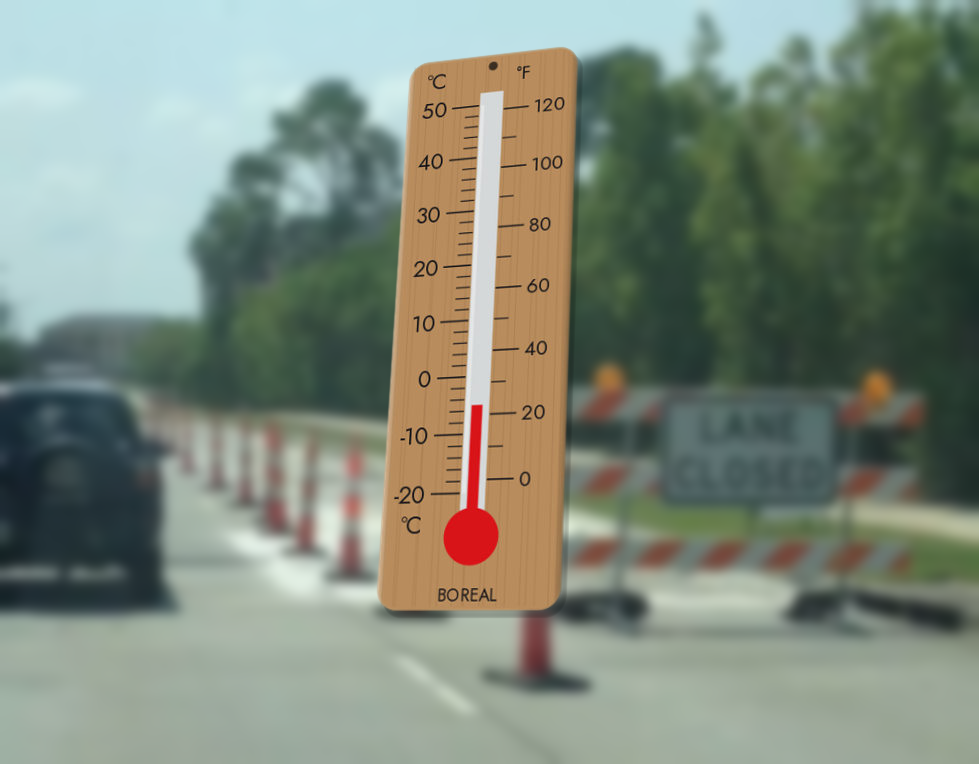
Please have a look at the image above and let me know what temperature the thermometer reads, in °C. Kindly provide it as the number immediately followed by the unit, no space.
-5°C
